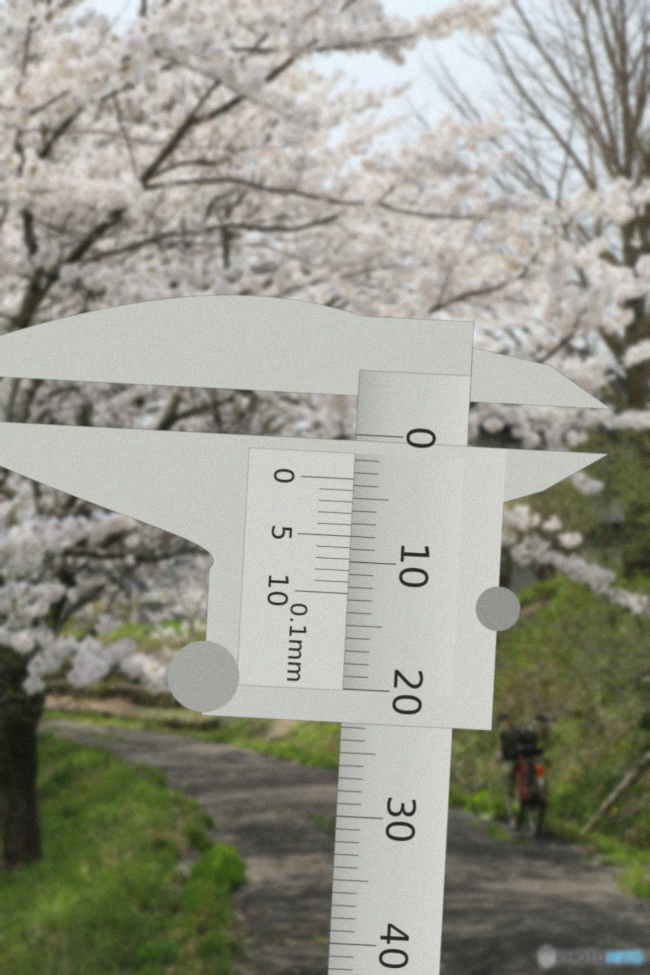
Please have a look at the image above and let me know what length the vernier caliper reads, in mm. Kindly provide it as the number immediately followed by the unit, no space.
3.5mm
